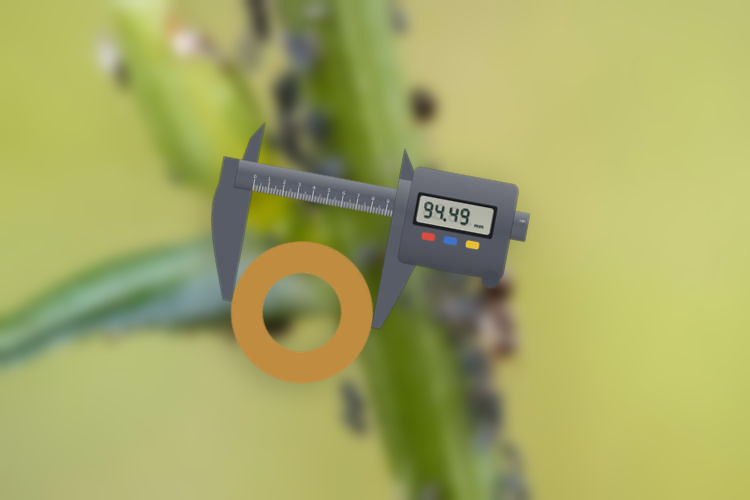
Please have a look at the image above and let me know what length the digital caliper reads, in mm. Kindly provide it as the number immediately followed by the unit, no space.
94.49mm
